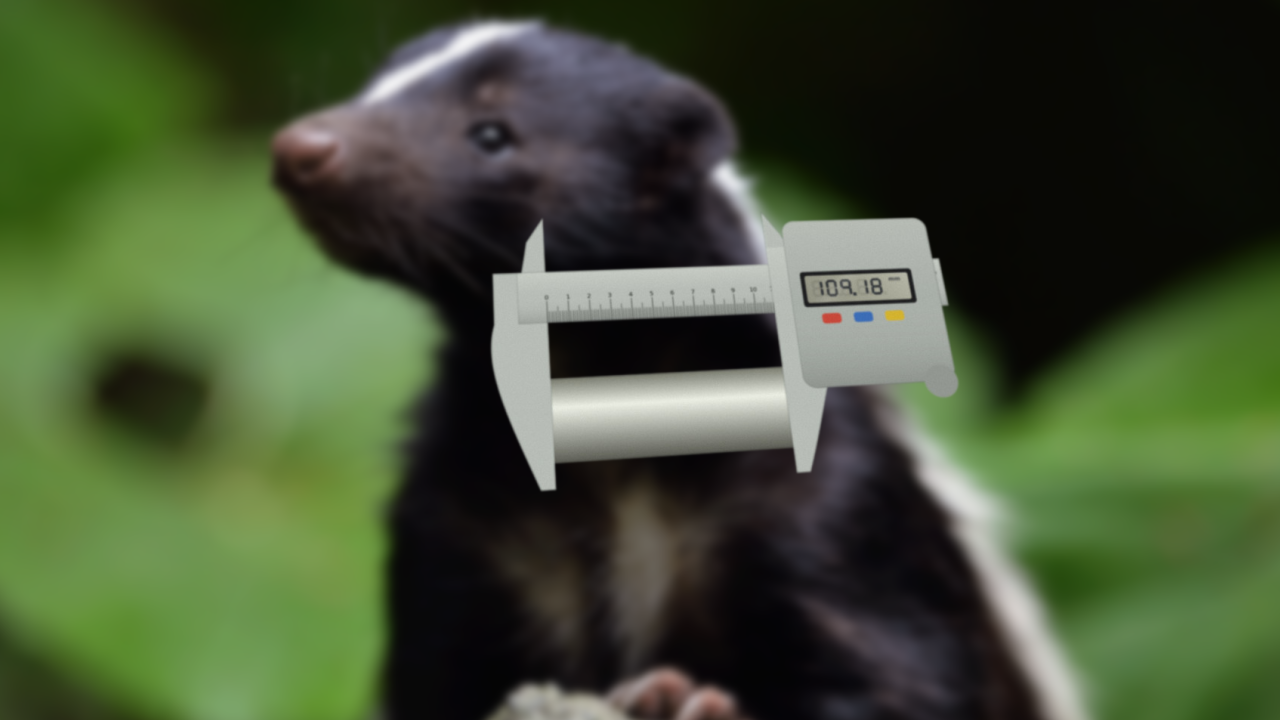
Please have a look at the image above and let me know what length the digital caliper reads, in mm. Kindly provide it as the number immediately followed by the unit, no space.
109.18mm
